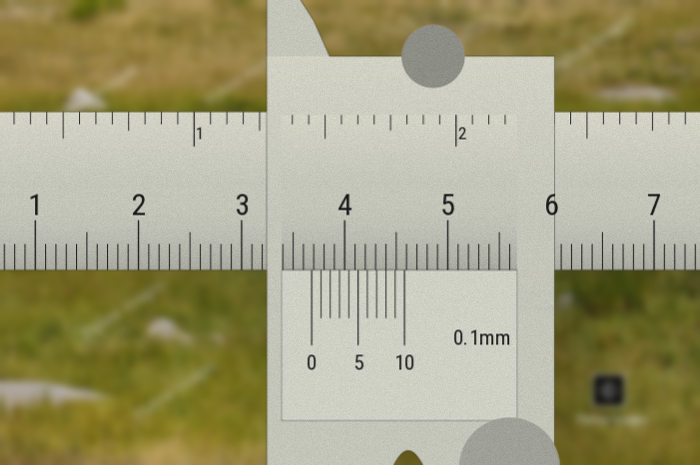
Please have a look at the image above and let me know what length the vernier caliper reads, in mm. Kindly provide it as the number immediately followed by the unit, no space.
36.8mm
